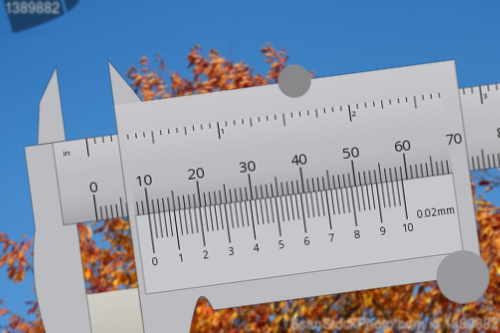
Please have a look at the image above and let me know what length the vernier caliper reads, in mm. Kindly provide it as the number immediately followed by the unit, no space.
10.0mm
